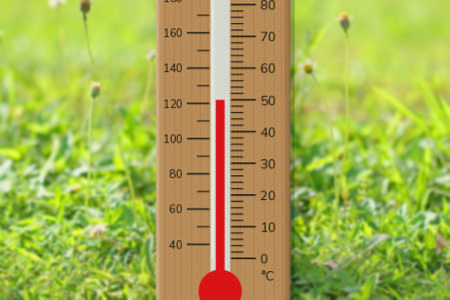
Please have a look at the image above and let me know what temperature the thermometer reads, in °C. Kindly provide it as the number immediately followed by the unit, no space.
50°C
